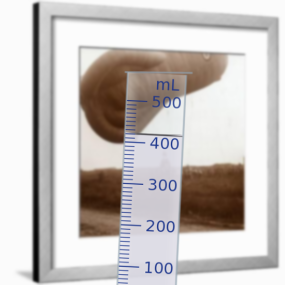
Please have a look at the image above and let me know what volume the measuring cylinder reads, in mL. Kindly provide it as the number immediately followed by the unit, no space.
420mL
